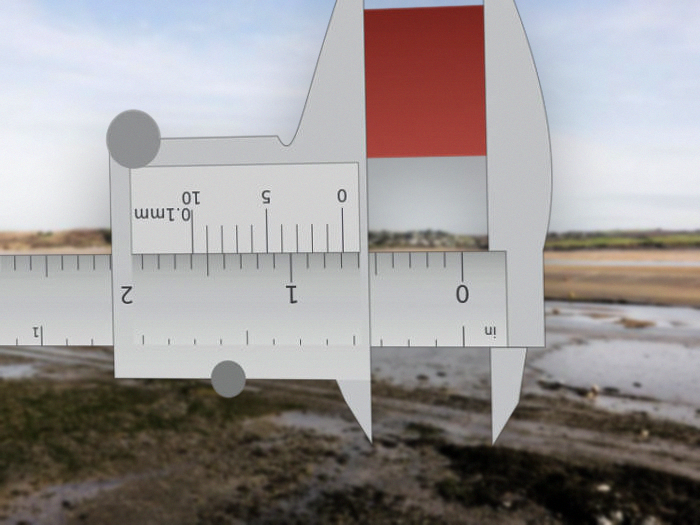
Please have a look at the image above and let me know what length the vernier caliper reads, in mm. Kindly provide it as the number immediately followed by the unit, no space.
6.9mm
